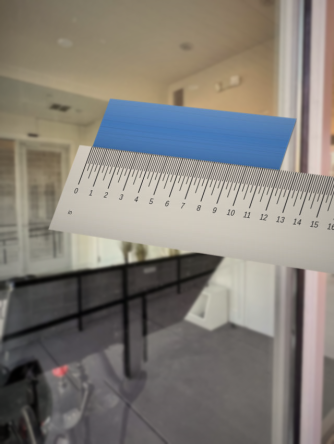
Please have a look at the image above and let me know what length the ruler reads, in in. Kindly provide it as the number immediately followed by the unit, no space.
12in
